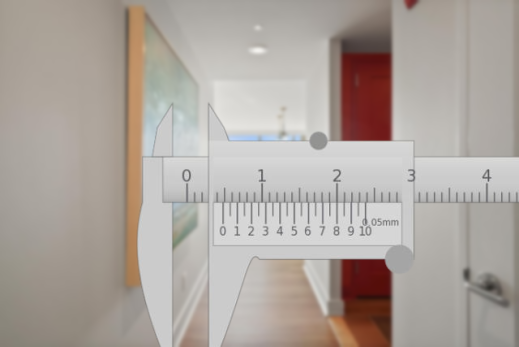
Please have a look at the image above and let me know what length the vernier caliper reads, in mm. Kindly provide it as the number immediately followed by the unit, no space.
4.8mm
